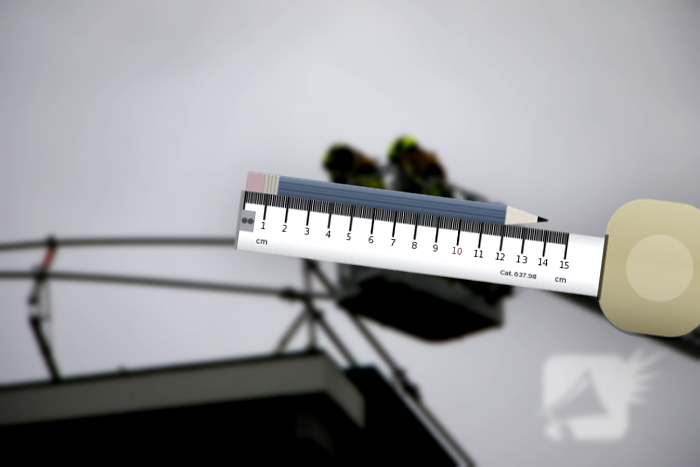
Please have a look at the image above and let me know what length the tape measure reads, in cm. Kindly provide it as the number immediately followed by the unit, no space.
14cm
